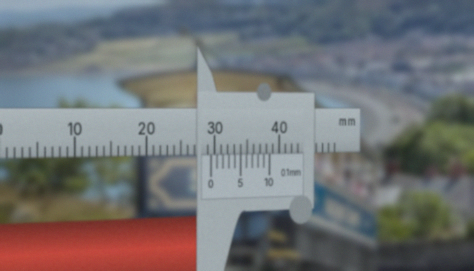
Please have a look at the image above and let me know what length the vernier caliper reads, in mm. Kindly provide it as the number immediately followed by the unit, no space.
29.5mm
